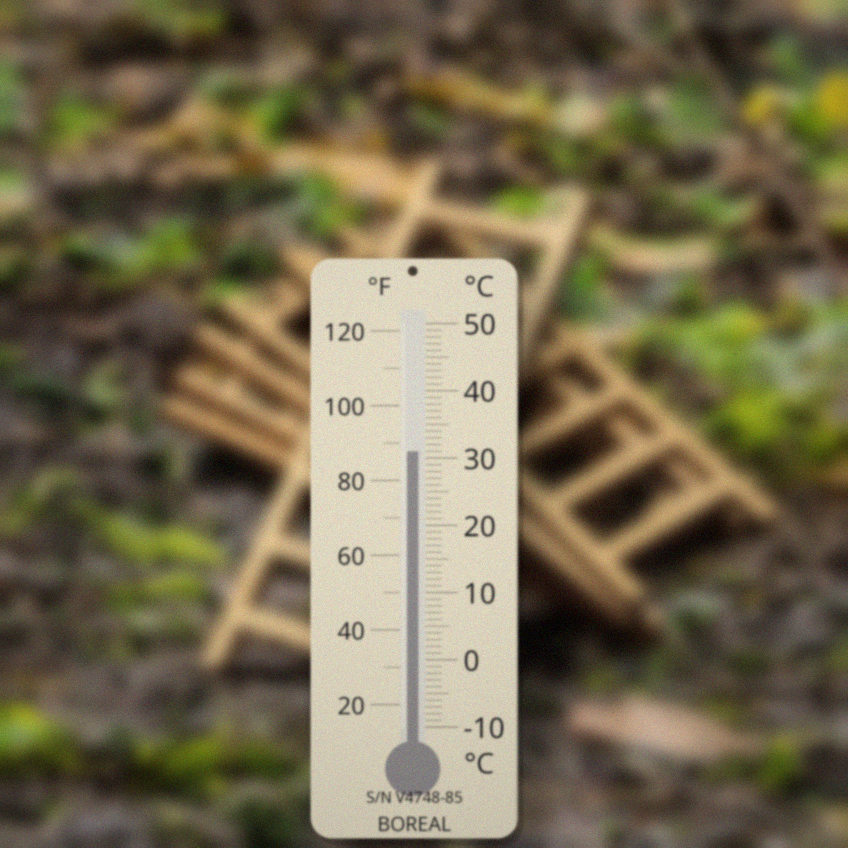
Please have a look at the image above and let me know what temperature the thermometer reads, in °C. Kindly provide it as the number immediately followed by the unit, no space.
31°C
